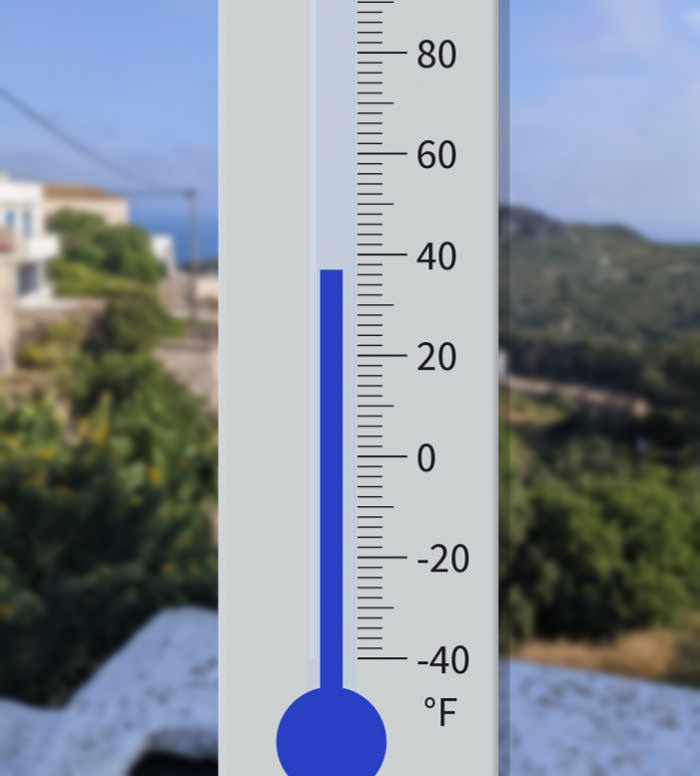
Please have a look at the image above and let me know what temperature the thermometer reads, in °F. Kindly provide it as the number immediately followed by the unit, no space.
37°F
